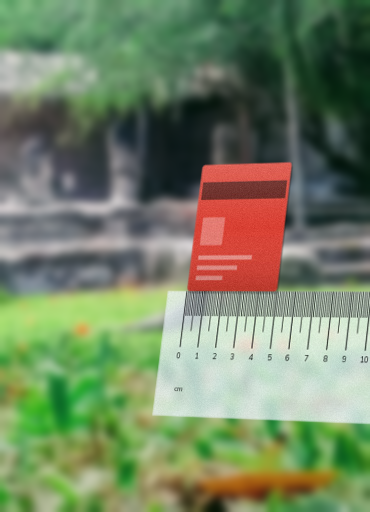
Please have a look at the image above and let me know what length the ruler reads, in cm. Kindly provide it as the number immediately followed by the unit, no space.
5cm
